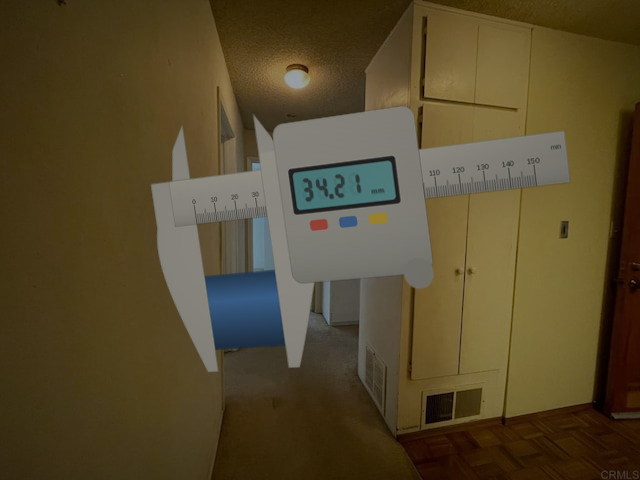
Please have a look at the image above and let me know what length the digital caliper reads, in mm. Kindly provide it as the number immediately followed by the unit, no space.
34.21mm
